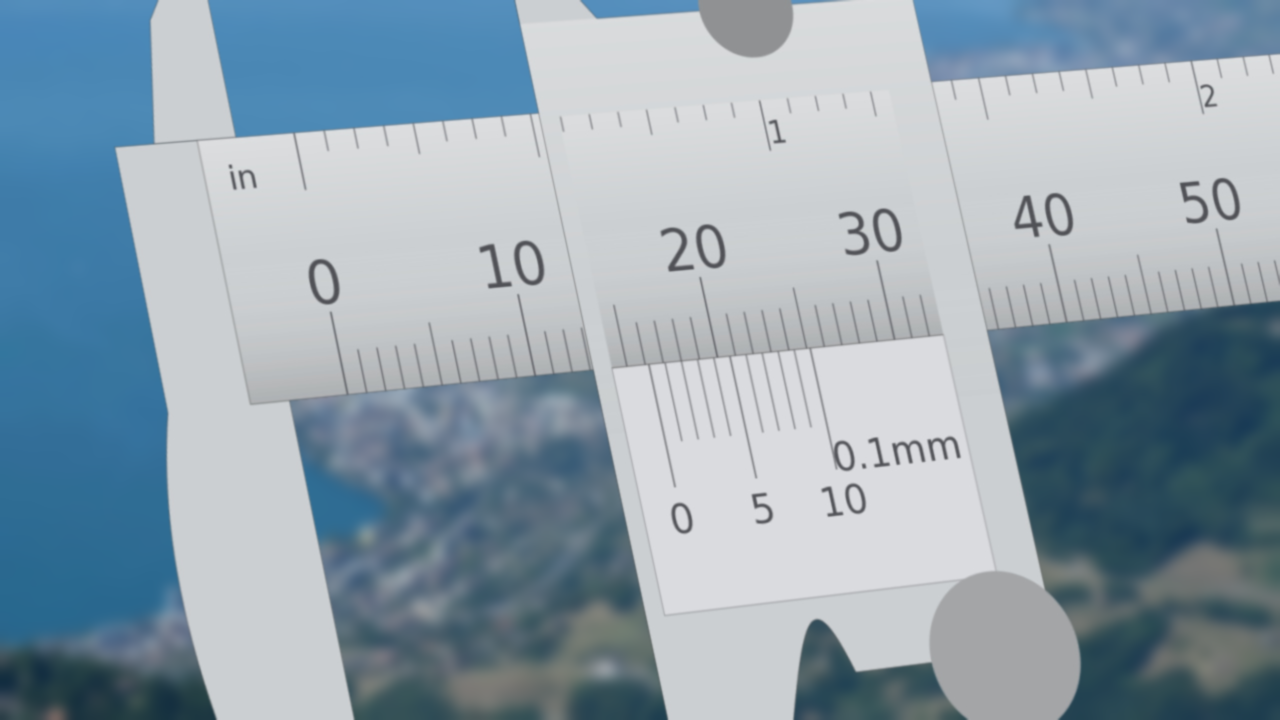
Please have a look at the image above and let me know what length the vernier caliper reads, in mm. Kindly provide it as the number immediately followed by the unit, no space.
16.2mm
